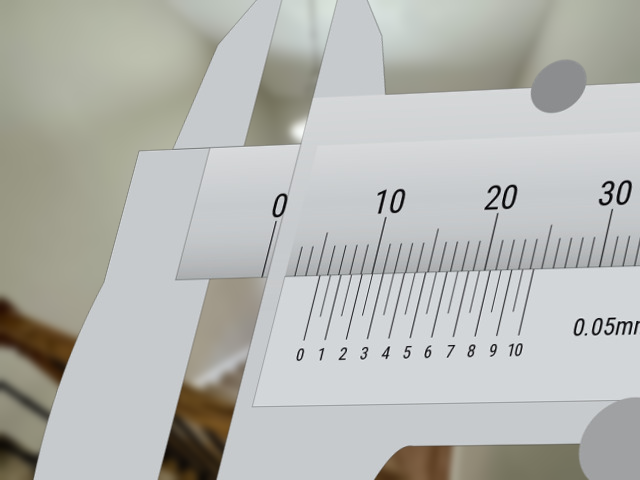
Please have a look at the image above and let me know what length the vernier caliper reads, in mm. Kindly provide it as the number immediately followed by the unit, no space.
5.3mm
